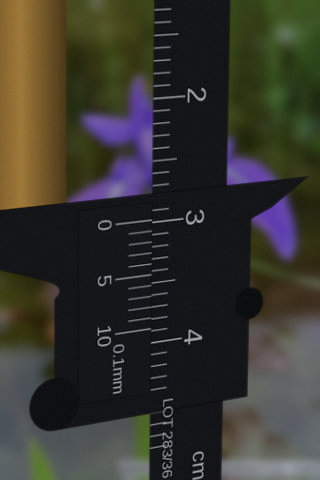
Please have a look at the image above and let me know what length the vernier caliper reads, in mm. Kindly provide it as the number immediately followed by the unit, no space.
29.8mm
